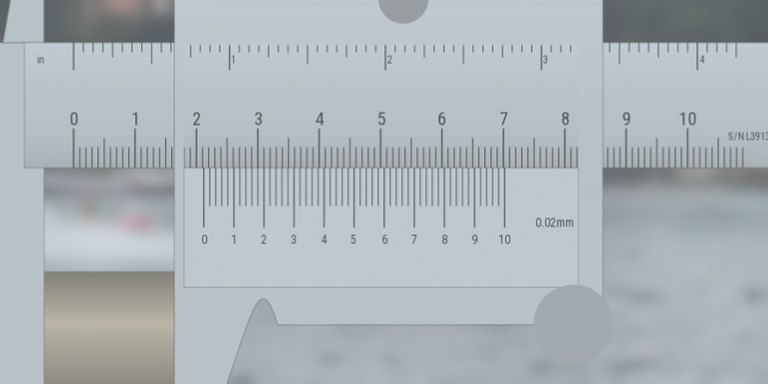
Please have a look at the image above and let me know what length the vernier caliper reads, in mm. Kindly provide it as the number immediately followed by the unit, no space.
21.2mm
